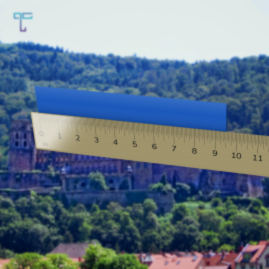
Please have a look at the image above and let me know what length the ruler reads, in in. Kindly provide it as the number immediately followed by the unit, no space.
9.5in
